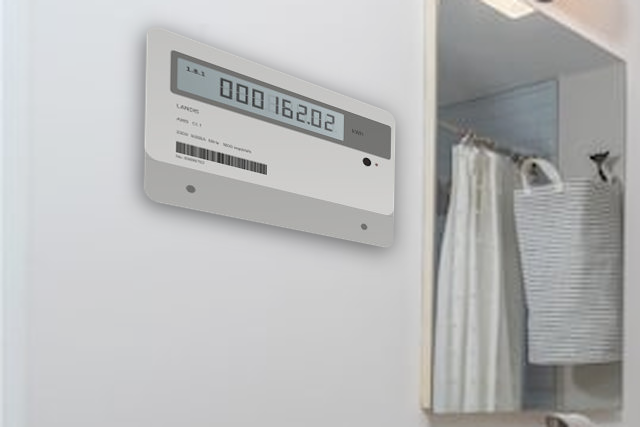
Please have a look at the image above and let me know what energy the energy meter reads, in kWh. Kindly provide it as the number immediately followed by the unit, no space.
162.02kWh
